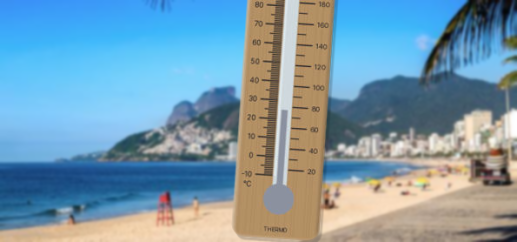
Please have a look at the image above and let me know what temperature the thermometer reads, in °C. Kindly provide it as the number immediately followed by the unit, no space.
25°C
